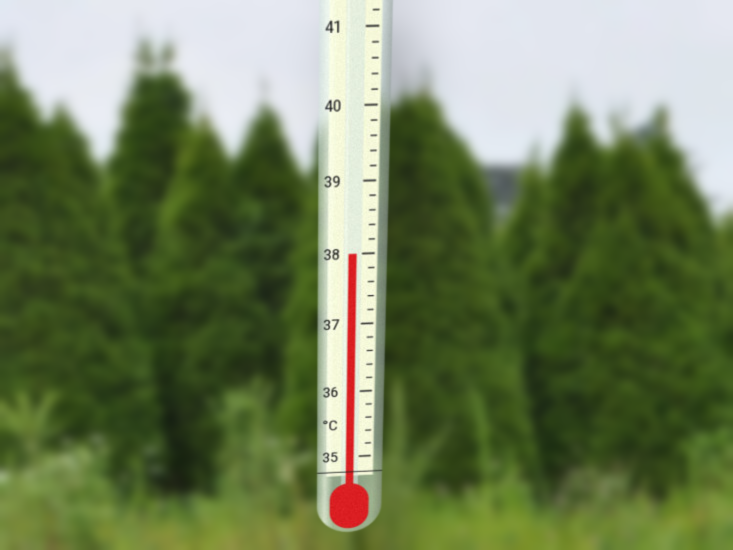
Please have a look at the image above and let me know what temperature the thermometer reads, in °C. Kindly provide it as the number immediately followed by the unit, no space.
38°C
